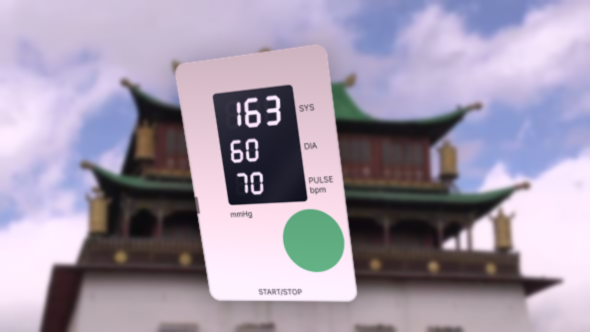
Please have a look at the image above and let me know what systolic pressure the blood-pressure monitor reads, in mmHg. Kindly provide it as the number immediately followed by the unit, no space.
163mmHg
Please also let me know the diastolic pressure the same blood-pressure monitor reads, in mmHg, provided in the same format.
60mmHg
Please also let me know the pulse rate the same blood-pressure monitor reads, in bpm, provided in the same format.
70bpm
